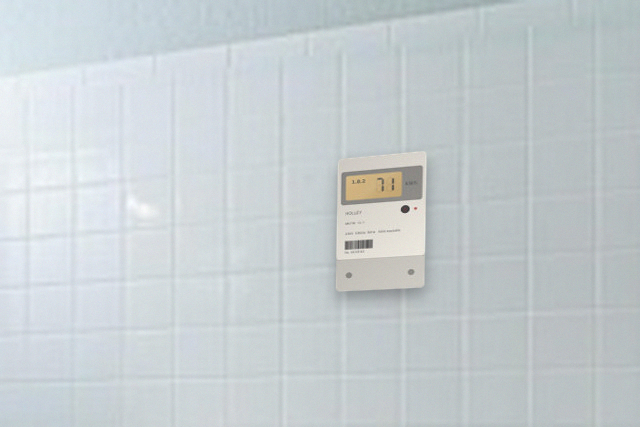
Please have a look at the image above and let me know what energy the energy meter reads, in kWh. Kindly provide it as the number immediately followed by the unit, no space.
71kWh
